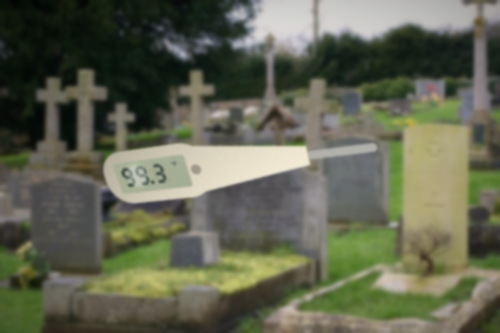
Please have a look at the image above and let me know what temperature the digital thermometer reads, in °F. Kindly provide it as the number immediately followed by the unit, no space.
99.3°F
